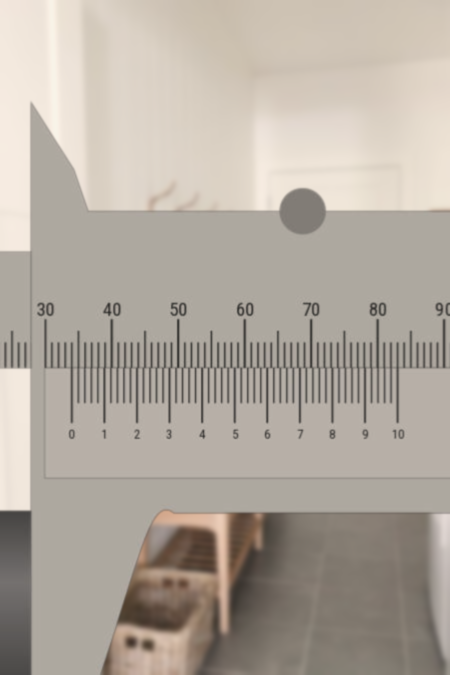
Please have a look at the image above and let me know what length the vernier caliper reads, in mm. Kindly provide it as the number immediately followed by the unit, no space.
34.0mm
